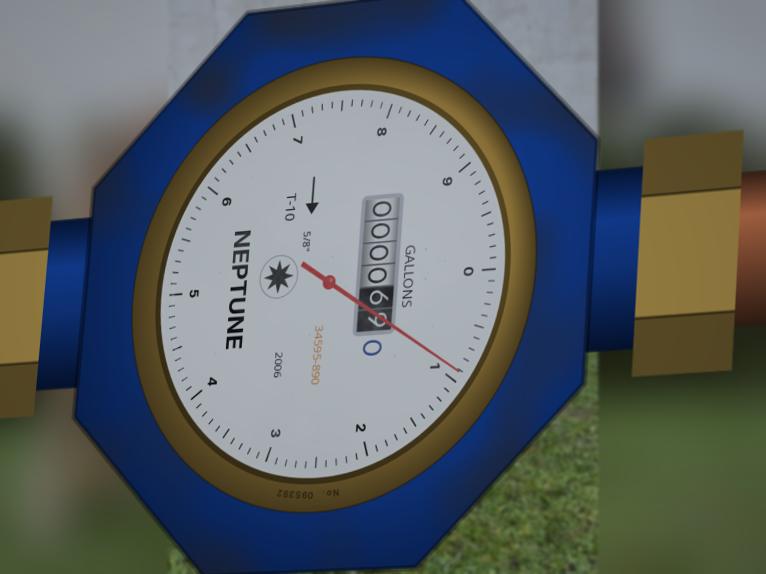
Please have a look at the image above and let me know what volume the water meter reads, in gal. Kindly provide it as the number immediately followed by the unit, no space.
690.9gal
